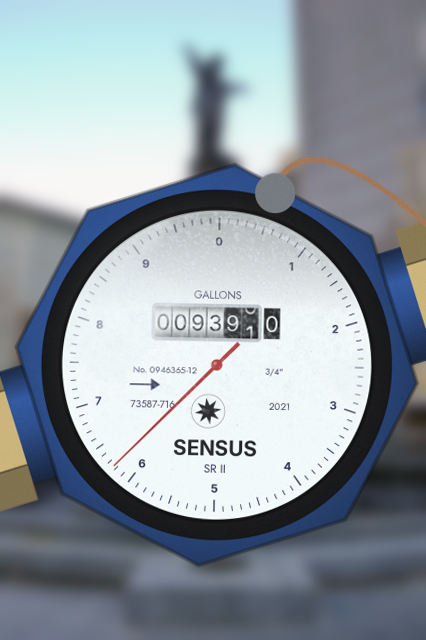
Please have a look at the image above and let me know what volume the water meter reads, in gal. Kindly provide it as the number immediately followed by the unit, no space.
93906.2gal
